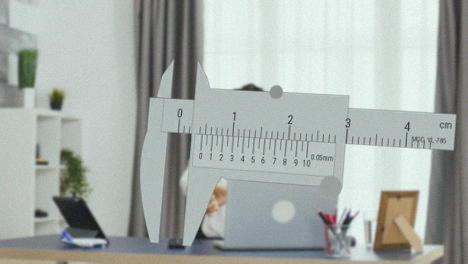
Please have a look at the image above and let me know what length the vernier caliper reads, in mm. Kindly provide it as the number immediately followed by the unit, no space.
4.4mm
